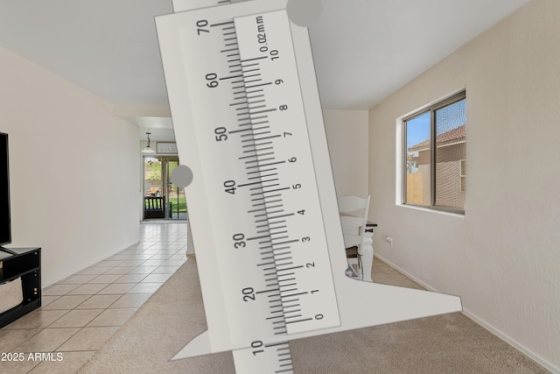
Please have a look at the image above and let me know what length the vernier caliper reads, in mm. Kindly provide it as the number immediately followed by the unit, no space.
13.6mm
